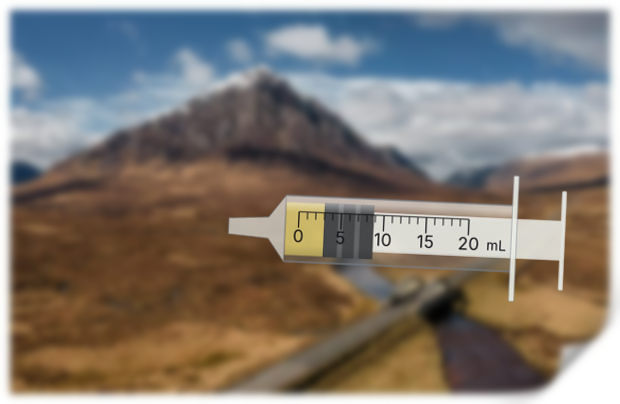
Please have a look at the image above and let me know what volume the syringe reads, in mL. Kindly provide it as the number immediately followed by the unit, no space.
3mL
